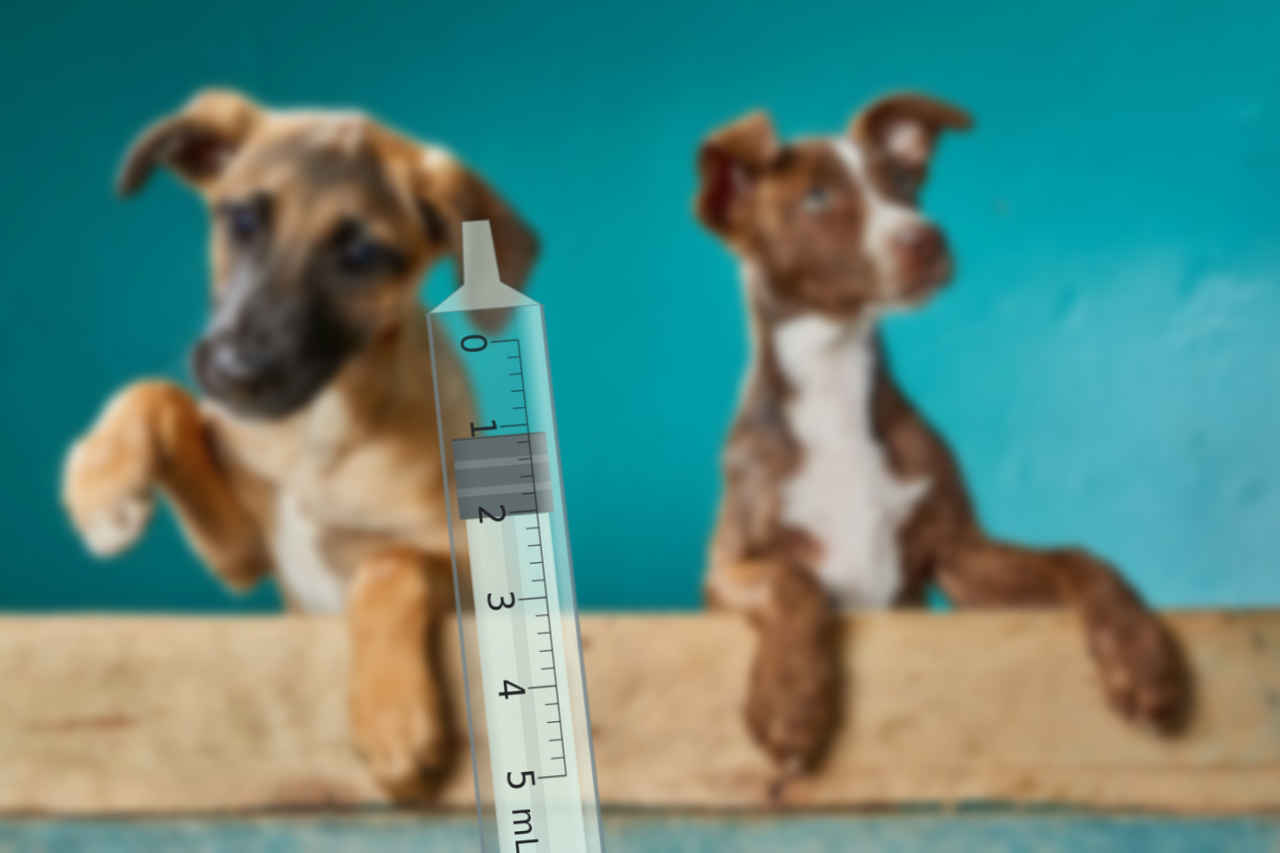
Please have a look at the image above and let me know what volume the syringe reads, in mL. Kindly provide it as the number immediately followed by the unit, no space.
1.1mL
